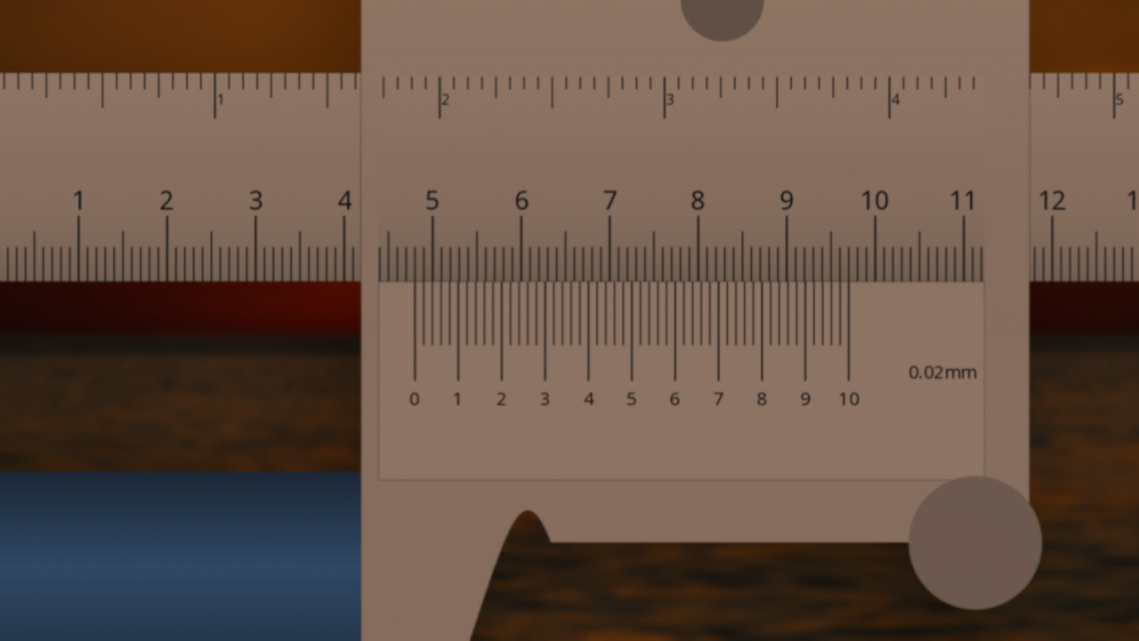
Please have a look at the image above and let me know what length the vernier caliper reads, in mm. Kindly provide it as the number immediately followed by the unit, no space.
48.0mm
